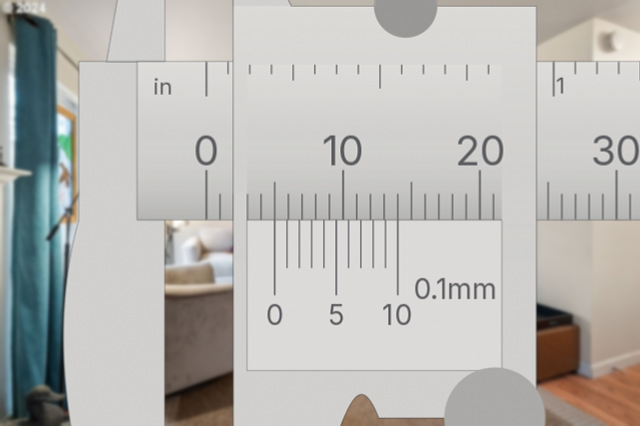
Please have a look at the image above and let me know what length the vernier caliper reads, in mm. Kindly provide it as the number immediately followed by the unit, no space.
5.0mm
